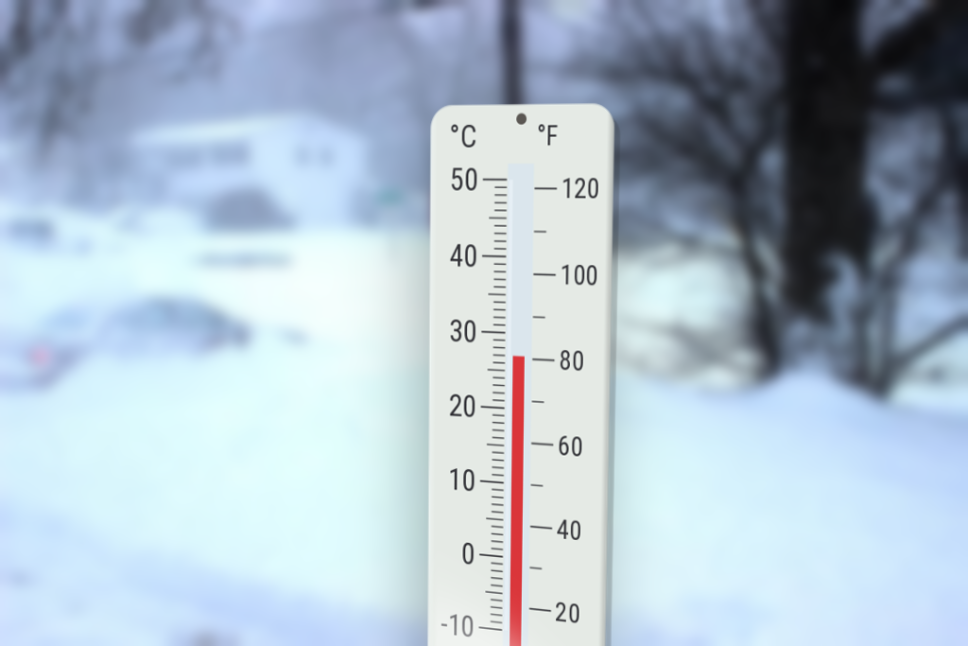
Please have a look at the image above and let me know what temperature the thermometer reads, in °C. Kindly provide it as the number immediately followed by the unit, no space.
27°C
